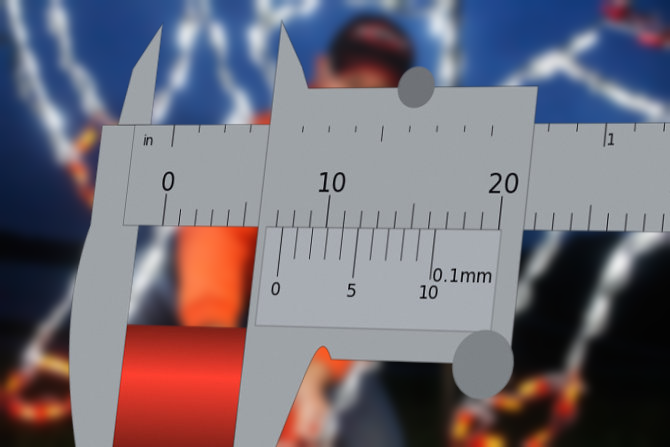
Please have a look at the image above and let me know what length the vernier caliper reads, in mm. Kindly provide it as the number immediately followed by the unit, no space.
7.4mm
